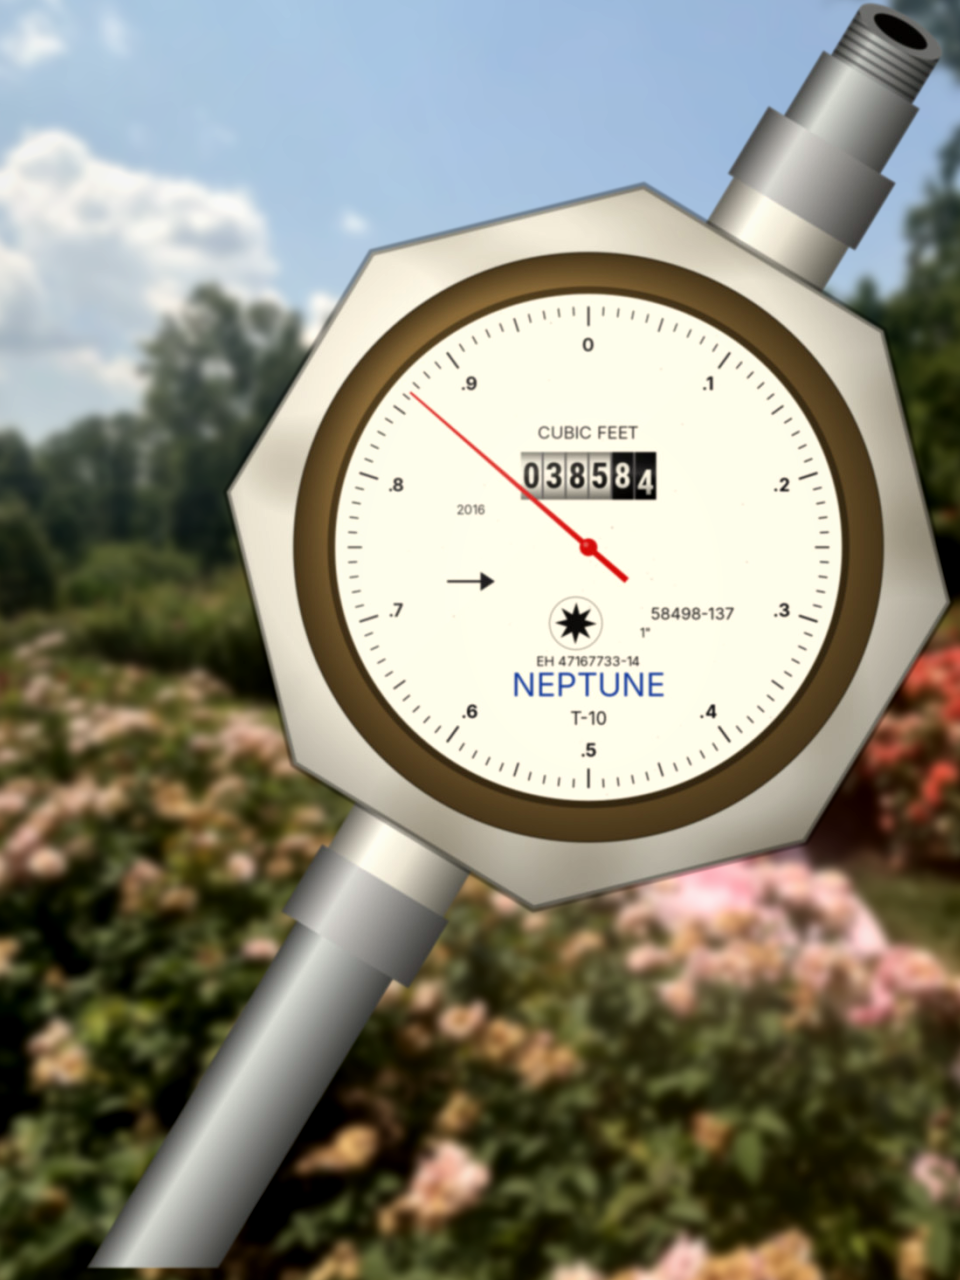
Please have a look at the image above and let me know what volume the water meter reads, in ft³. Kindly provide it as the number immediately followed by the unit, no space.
38583.86ft³
